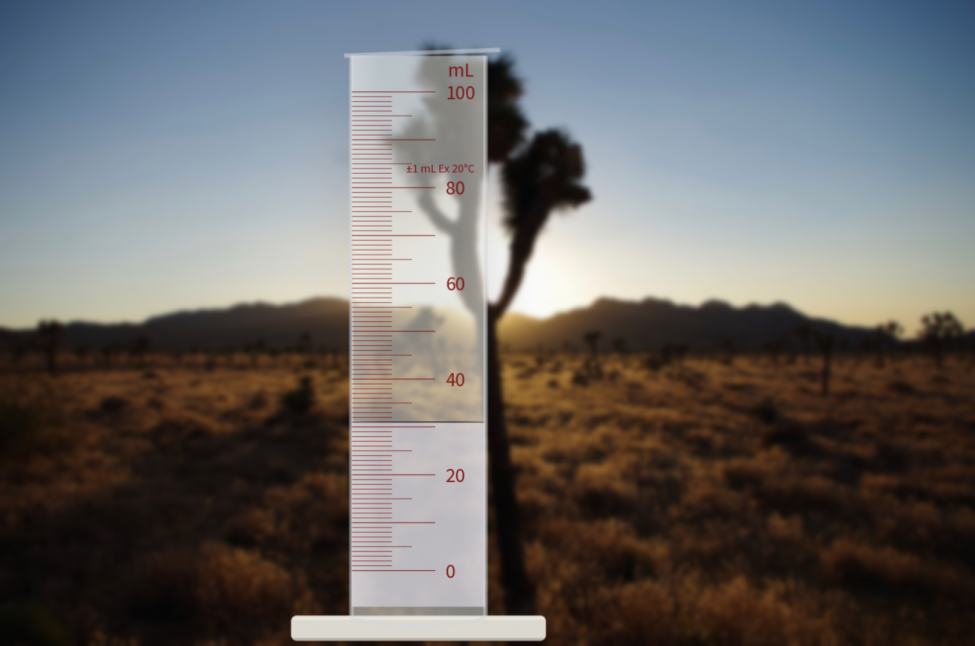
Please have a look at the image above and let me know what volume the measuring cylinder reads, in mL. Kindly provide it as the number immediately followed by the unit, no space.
31mL
